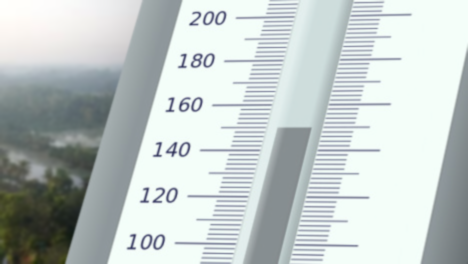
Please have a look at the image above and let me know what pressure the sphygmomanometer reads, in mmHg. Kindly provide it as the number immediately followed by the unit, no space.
150mmHg
